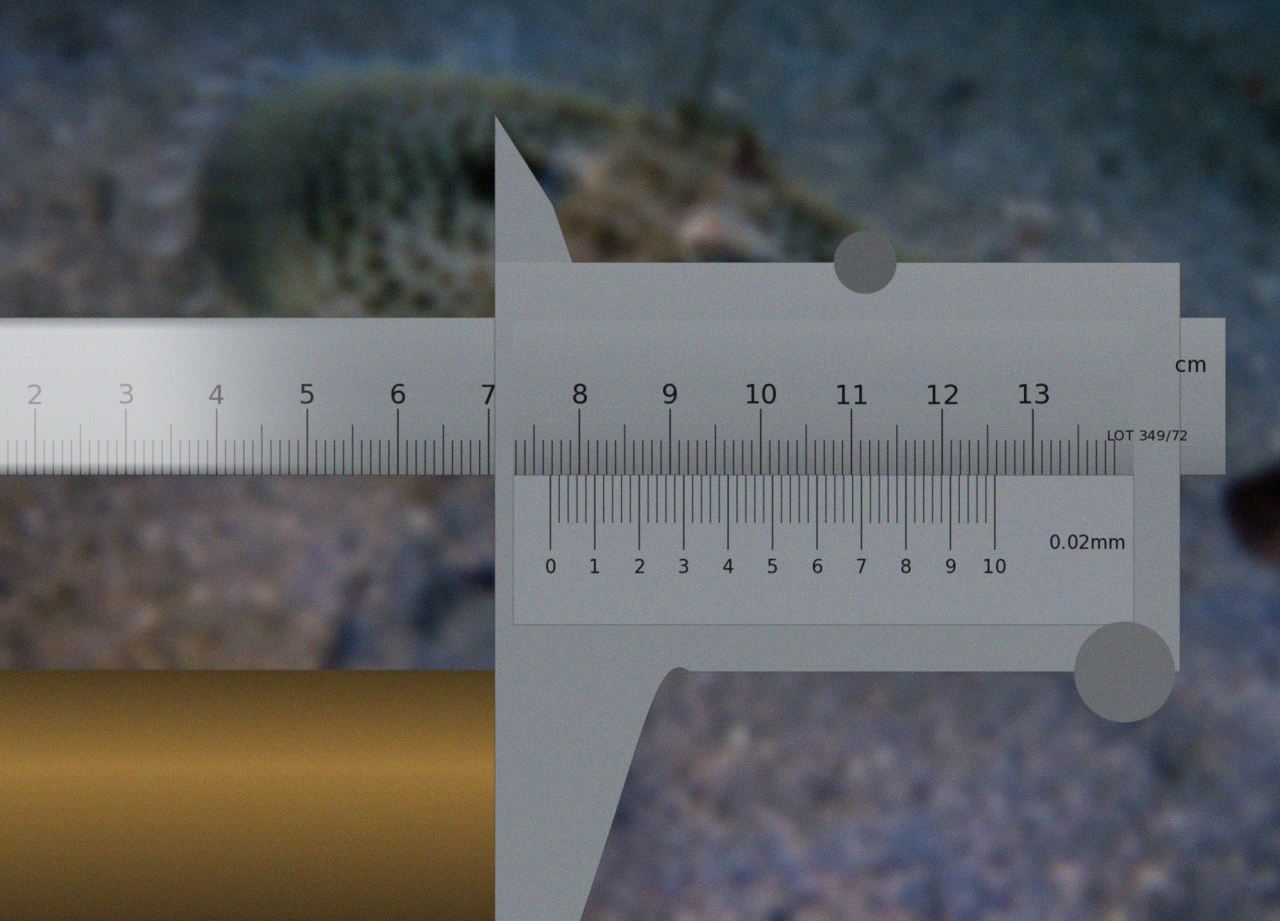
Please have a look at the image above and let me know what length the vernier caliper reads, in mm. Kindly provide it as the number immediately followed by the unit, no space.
76.8mm
